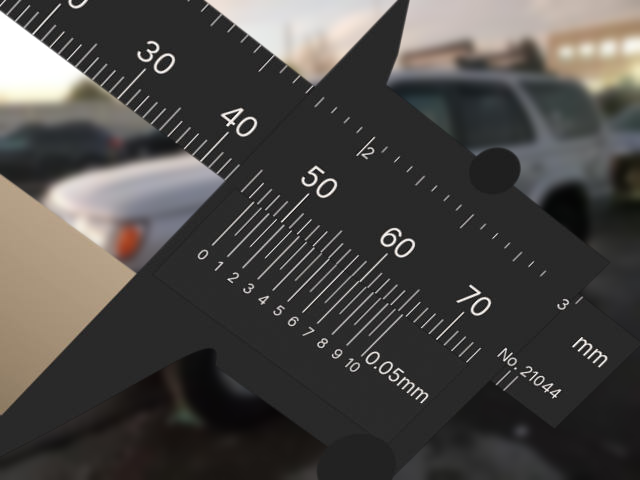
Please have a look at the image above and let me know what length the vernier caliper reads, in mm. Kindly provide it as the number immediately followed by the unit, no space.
46.6mm
